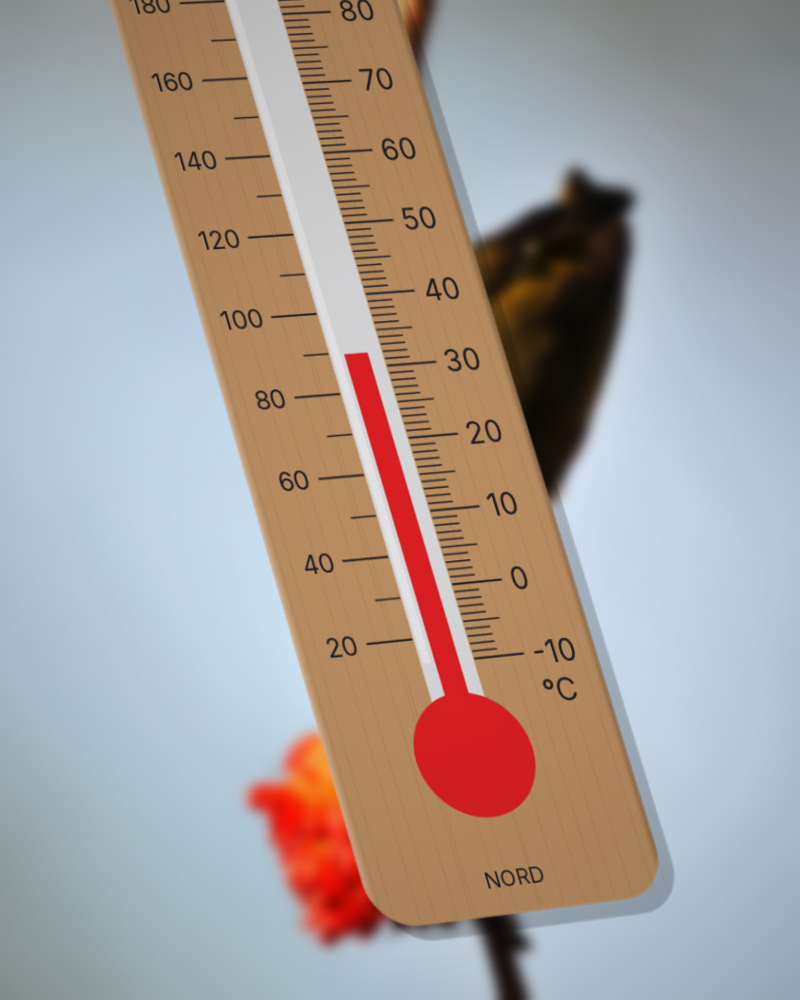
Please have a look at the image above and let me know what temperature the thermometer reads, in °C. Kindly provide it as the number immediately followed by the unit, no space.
32°C
